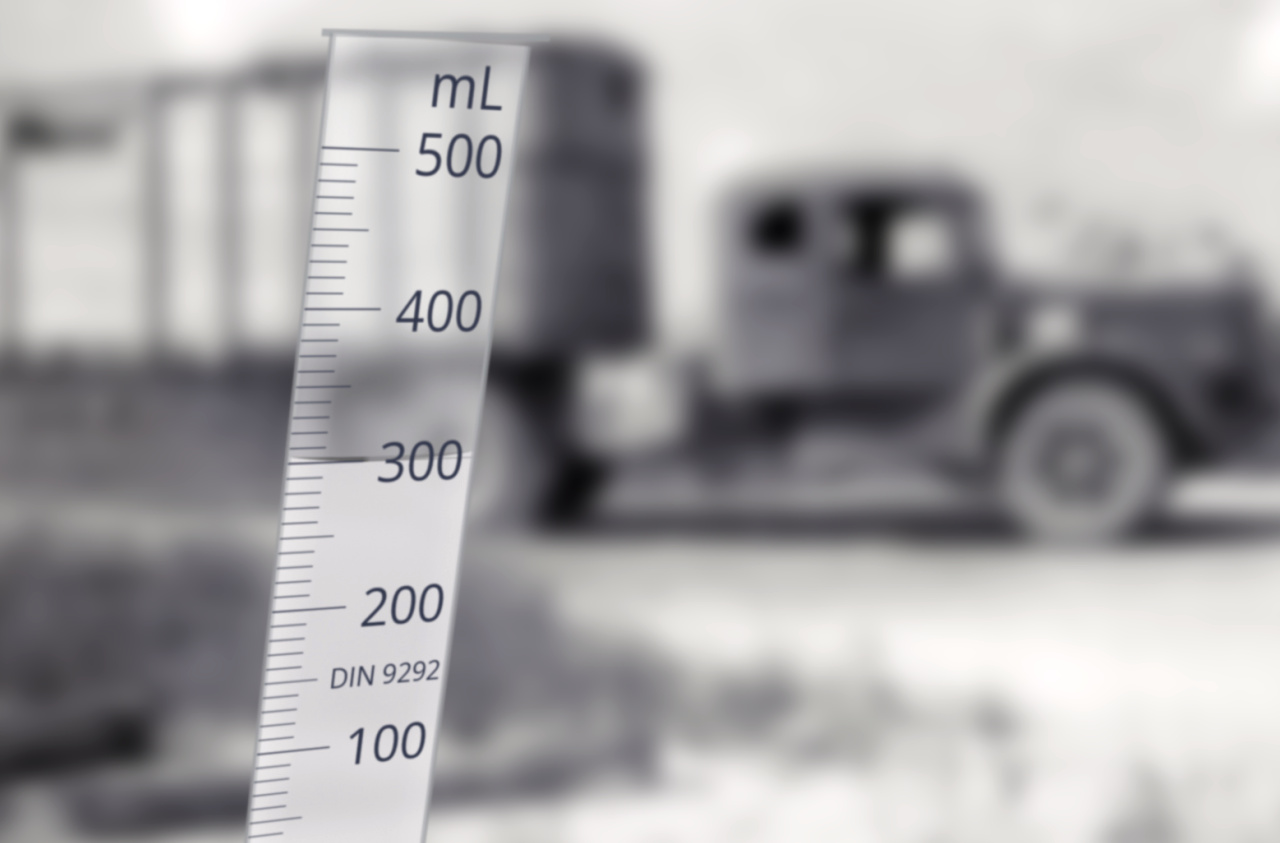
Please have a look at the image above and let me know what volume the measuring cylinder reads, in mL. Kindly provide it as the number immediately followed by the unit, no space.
300mL
